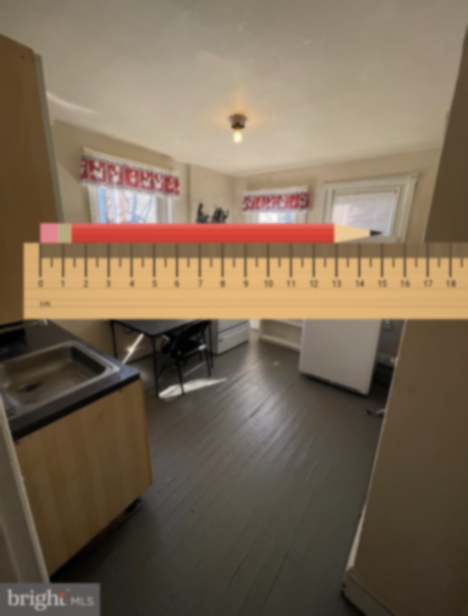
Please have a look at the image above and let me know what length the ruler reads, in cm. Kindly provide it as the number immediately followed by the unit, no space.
15cm
